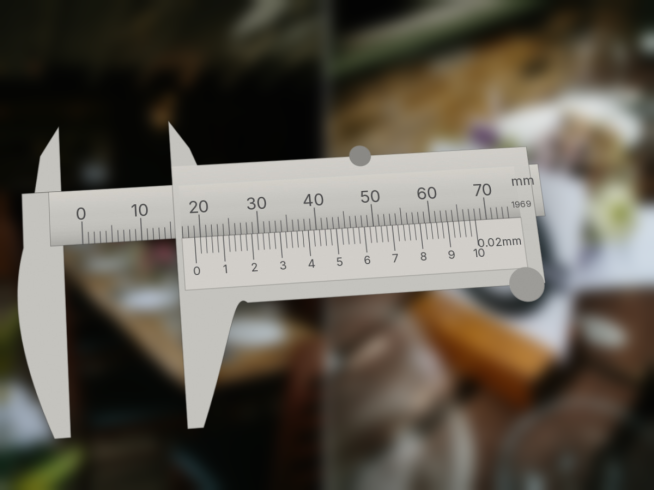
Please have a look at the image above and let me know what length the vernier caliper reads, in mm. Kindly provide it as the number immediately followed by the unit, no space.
19.0mm
